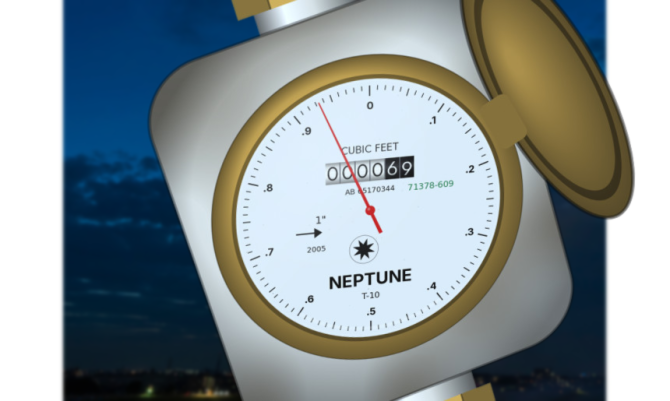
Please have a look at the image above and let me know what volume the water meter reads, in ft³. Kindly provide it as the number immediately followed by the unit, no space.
68.93ft³
